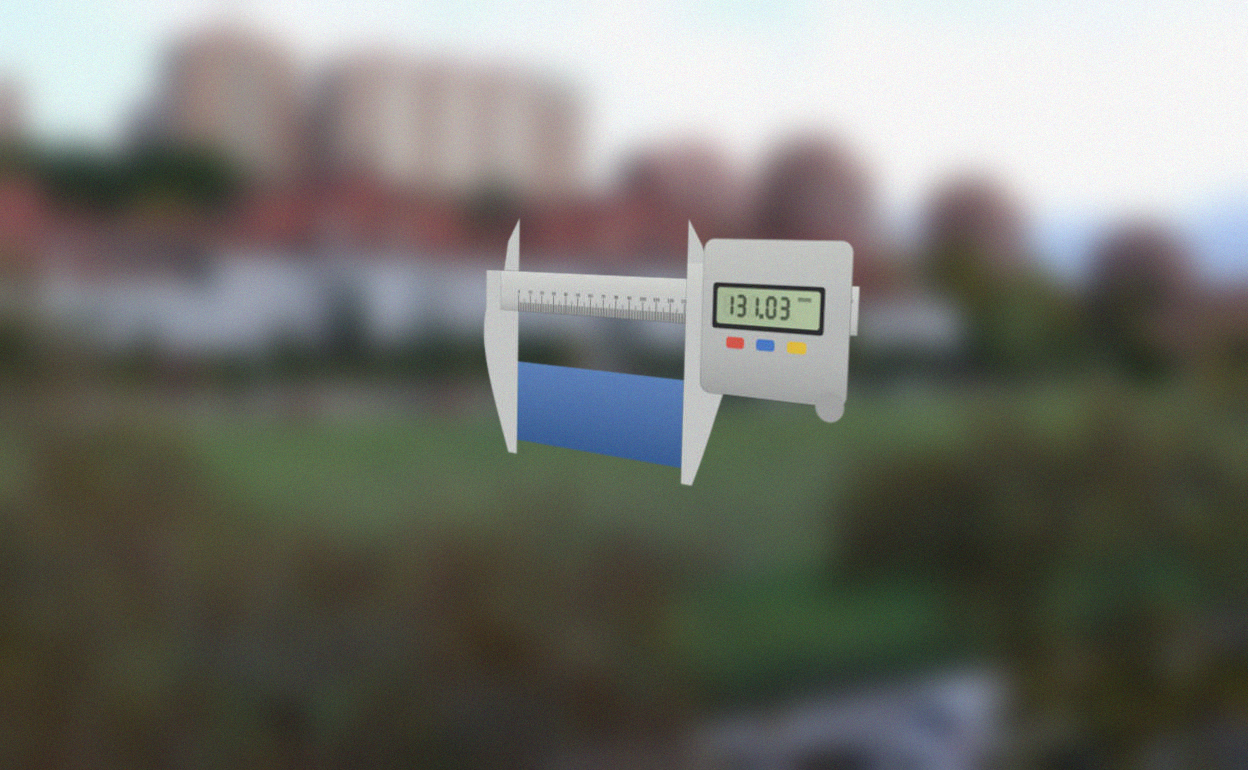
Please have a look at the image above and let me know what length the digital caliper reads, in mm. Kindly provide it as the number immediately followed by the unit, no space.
131.03mm
